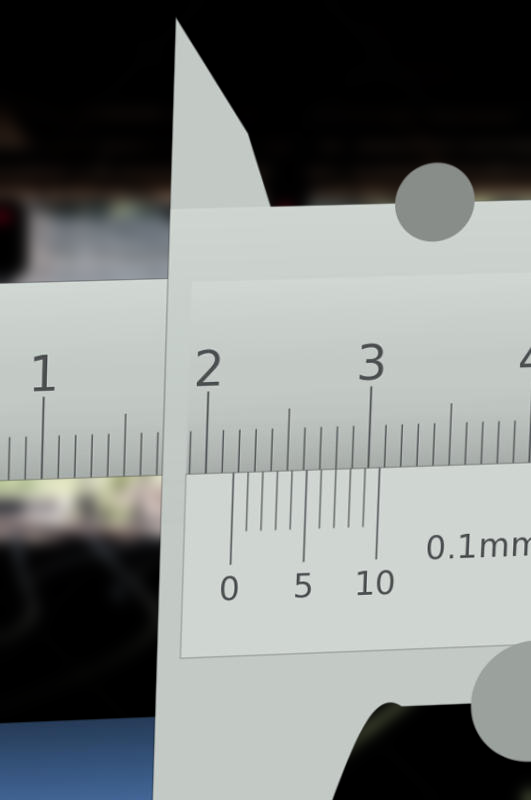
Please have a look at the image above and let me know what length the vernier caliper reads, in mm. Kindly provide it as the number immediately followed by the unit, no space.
21.7mm
